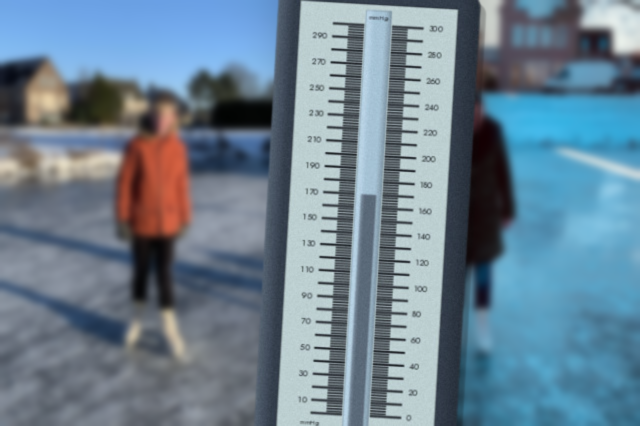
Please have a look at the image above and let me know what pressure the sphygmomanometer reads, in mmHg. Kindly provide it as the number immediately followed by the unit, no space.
170mmHg
